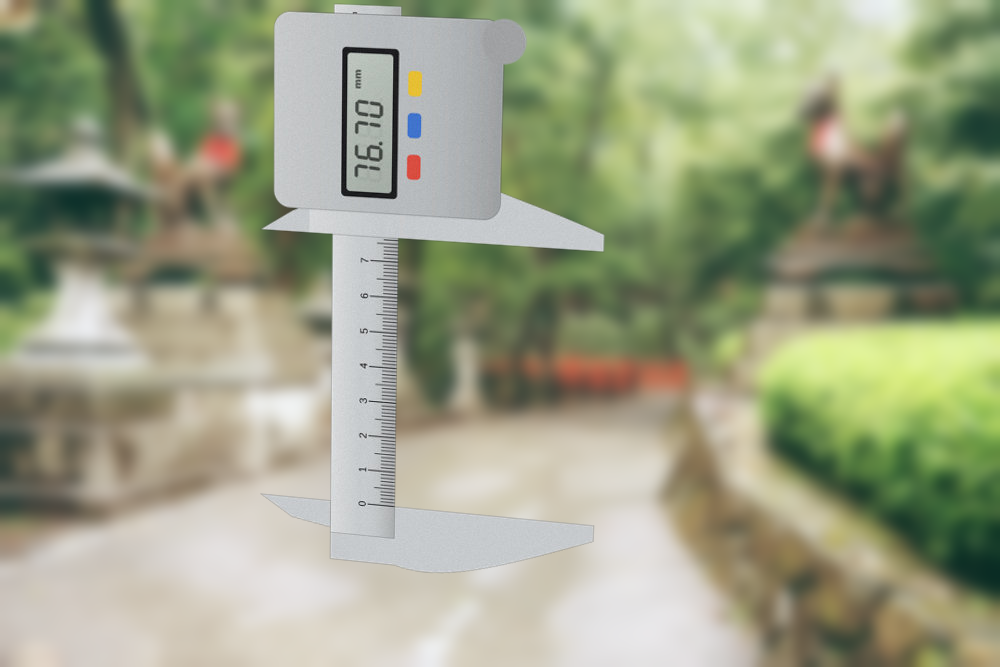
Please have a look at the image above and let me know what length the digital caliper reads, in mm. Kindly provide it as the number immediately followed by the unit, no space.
76.70mm
